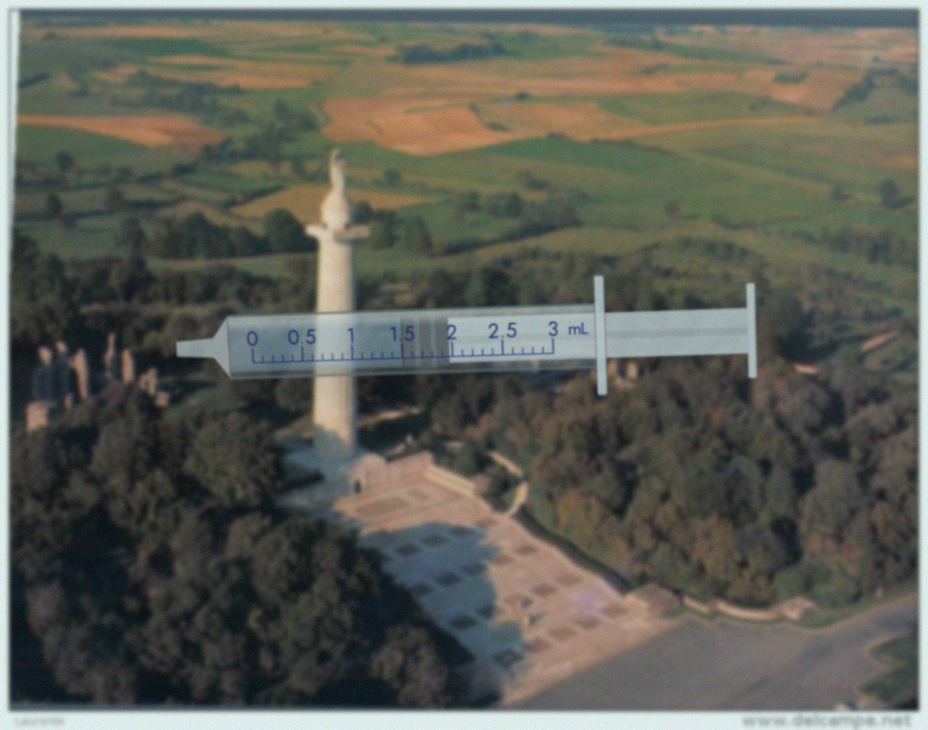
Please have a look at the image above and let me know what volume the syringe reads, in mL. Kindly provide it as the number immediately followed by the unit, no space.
1.5mL
